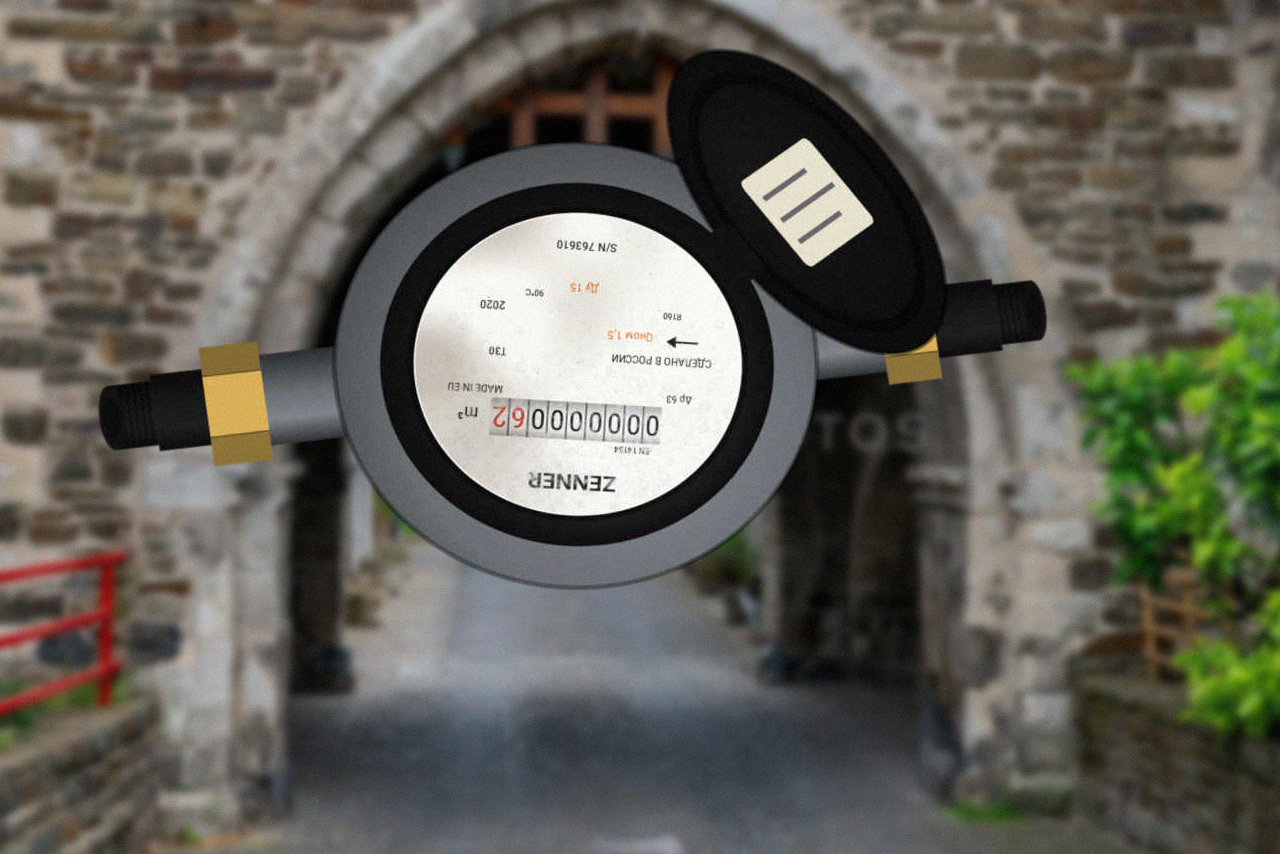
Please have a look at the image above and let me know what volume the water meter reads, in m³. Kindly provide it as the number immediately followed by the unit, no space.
0.62m³
